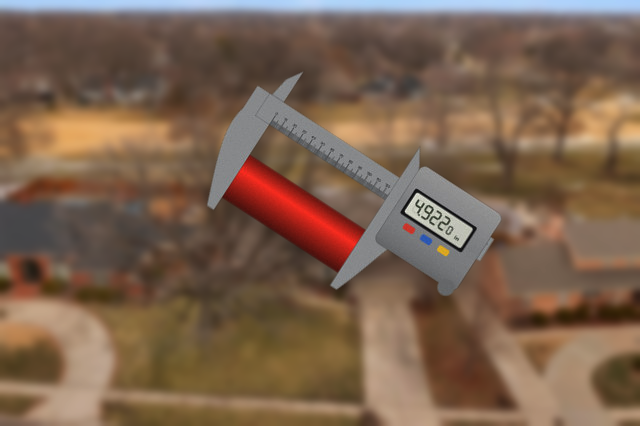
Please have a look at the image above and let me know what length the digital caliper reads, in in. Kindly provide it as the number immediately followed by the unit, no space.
4.9220in
